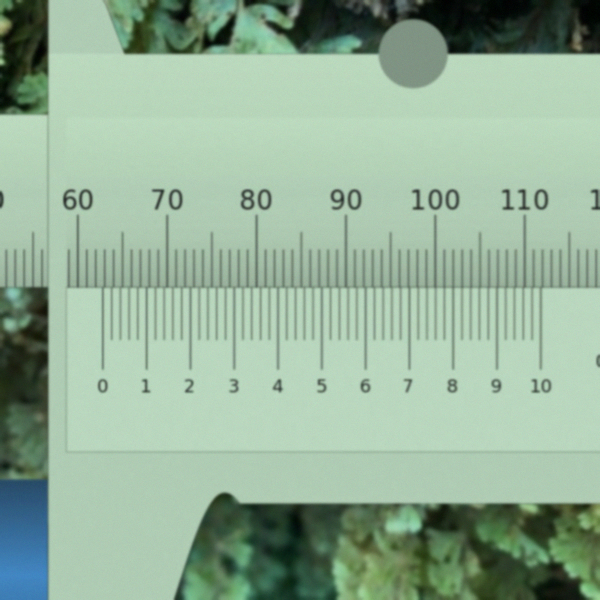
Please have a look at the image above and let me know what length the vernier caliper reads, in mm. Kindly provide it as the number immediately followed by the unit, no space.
62.8mm
